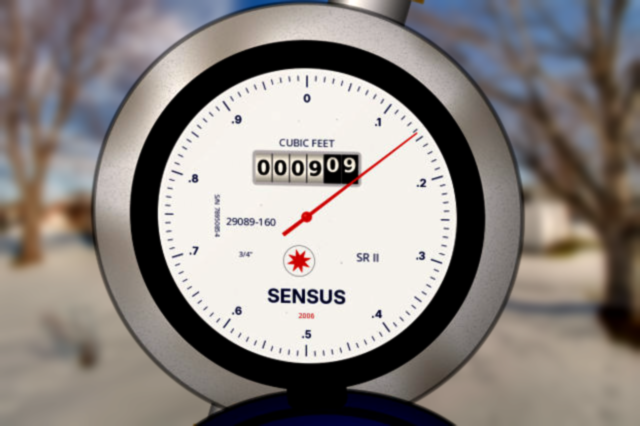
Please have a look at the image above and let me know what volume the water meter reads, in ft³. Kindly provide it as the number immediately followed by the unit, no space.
909.14ft³
